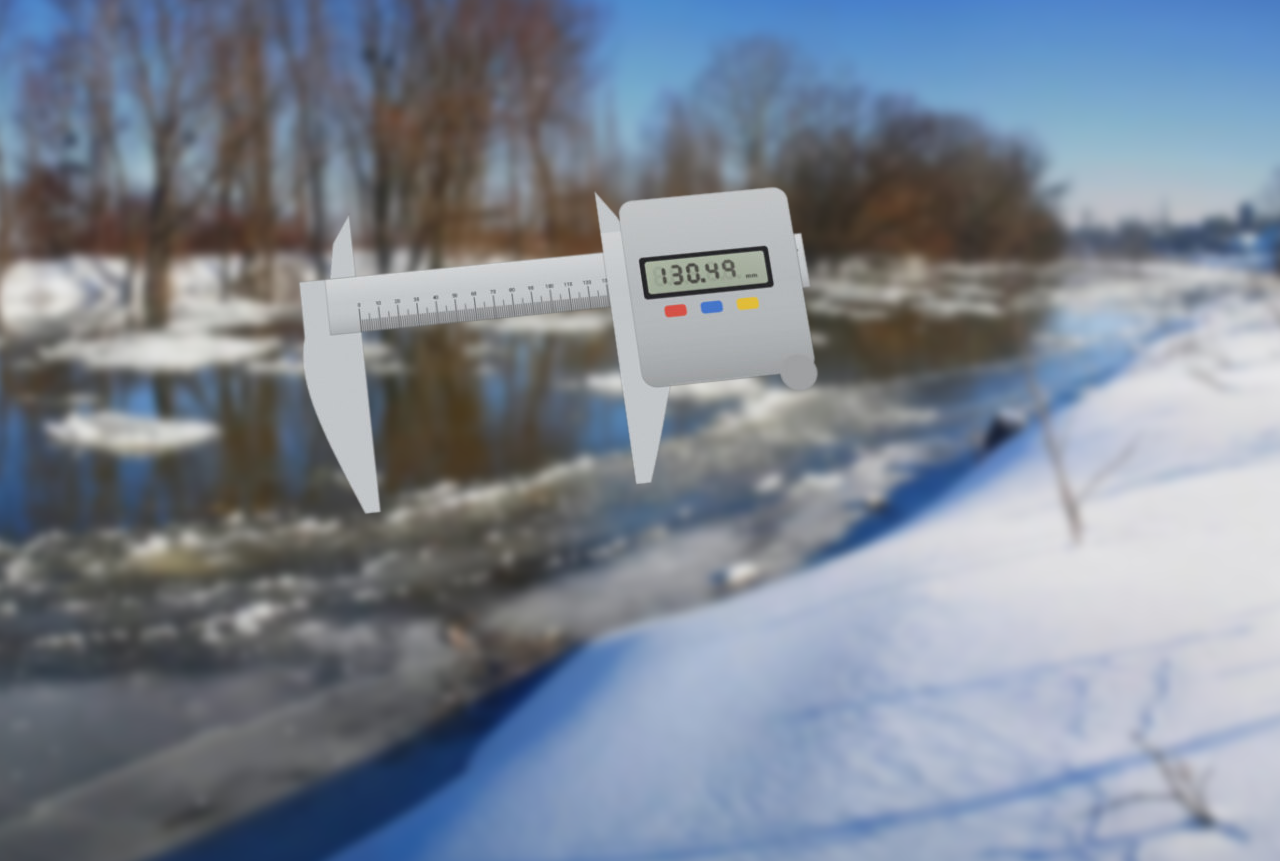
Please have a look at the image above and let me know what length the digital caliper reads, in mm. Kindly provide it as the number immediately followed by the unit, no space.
130.49mm
